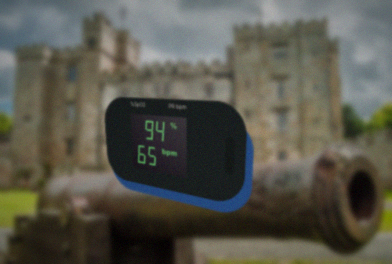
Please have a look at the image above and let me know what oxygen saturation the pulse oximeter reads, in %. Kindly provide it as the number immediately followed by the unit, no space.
94%
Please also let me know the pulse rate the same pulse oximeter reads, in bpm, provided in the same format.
65bpm
